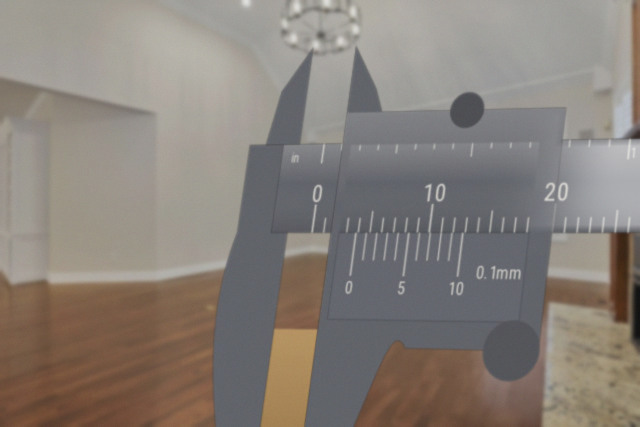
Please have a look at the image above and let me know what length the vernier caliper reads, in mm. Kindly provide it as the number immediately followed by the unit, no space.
3.8mm
